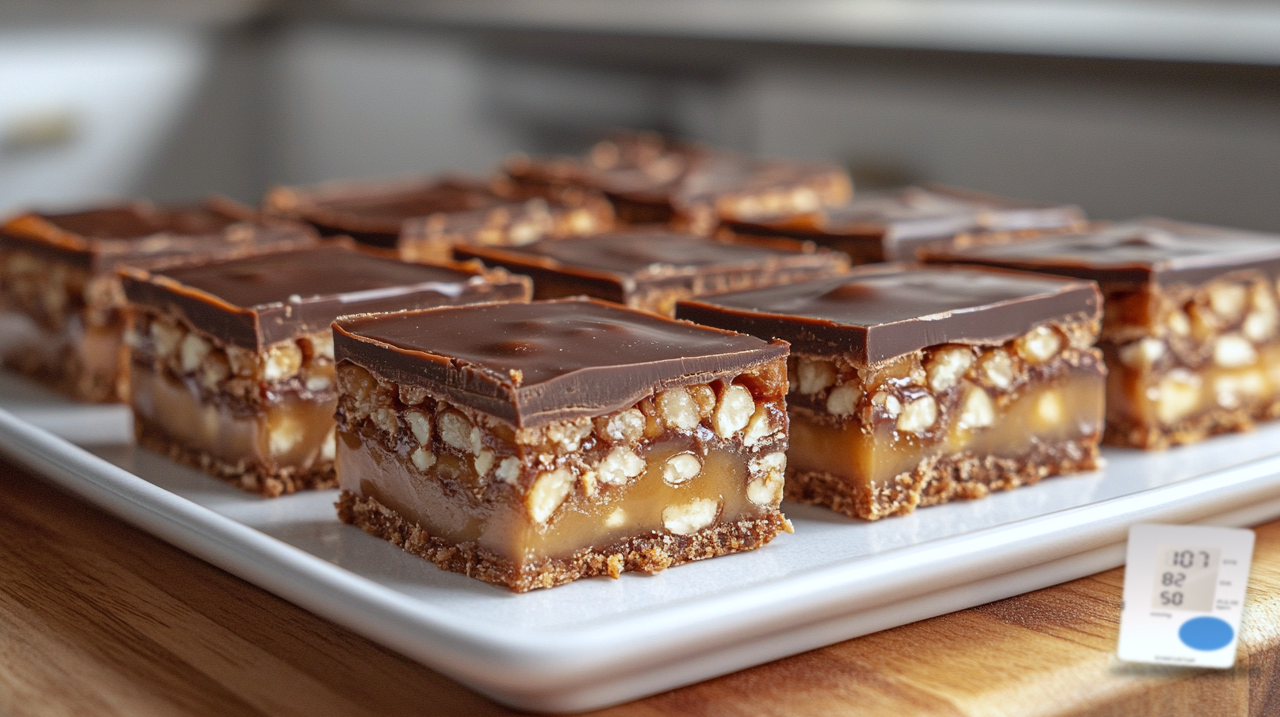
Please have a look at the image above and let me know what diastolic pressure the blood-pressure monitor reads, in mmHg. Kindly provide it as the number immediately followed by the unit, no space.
82mmHg
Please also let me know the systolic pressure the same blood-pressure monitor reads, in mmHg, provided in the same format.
107mmHg
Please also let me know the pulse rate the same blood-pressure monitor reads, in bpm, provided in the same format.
50bpm
